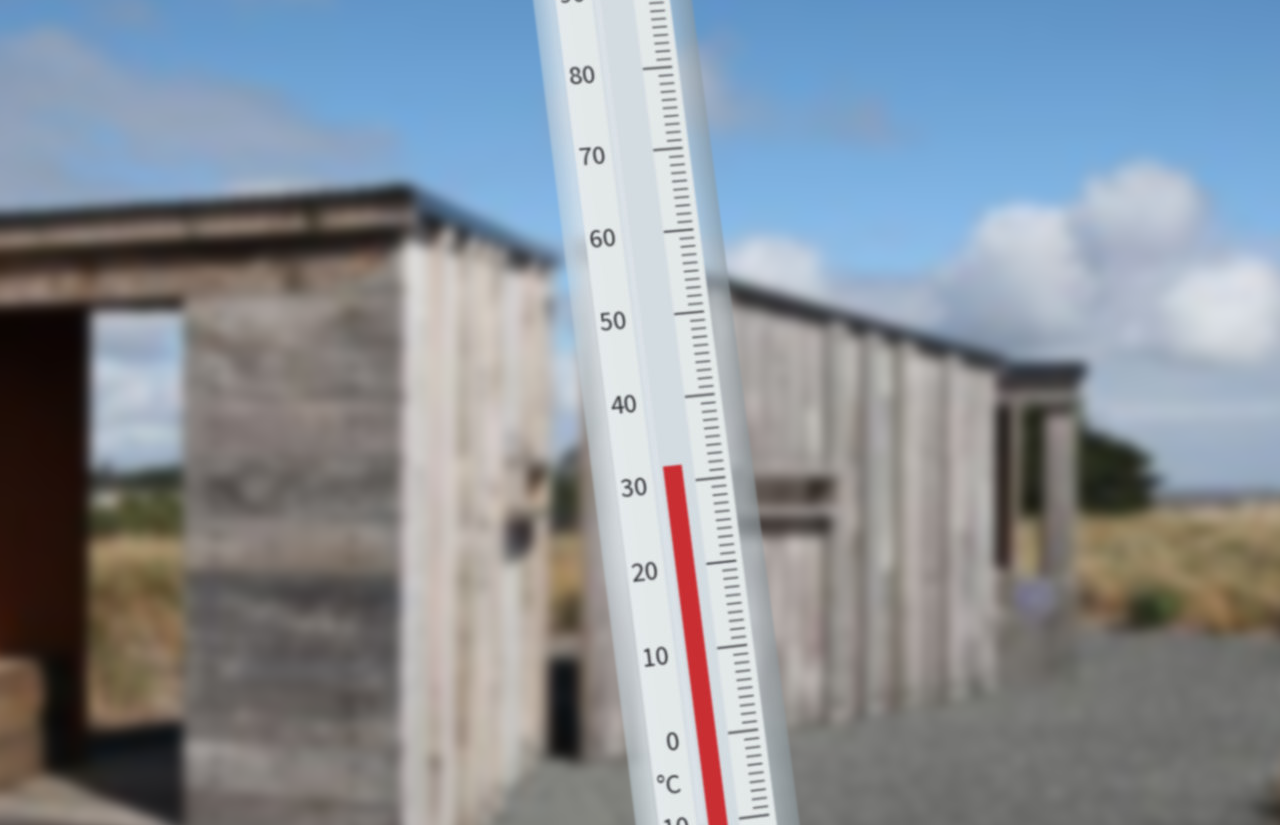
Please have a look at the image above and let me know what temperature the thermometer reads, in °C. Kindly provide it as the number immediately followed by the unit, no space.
32°C
